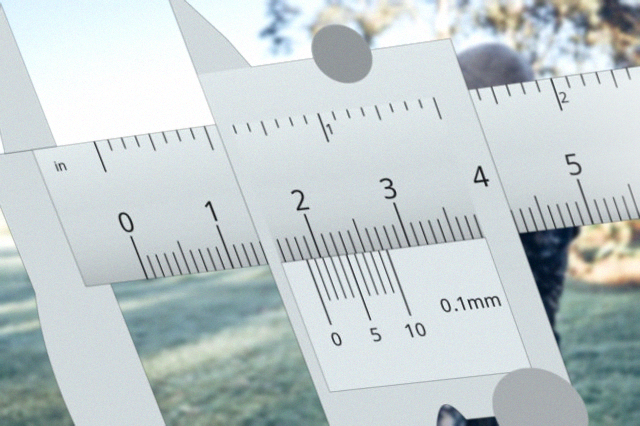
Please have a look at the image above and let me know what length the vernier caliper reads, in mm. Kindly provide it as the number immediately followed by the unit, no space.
18.4mm
